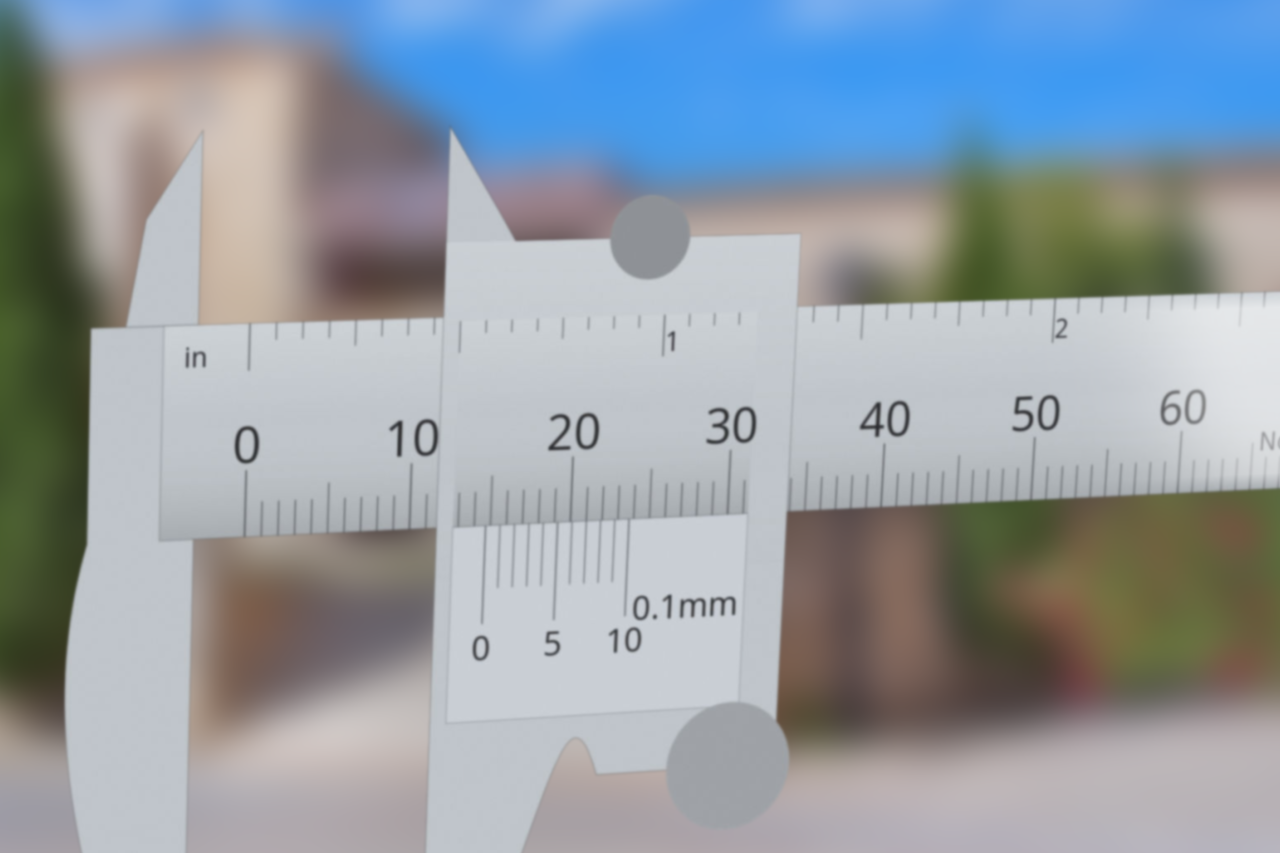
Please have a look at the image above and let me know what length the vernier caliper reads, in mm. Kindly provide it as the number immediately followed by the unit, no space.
14.7mm
